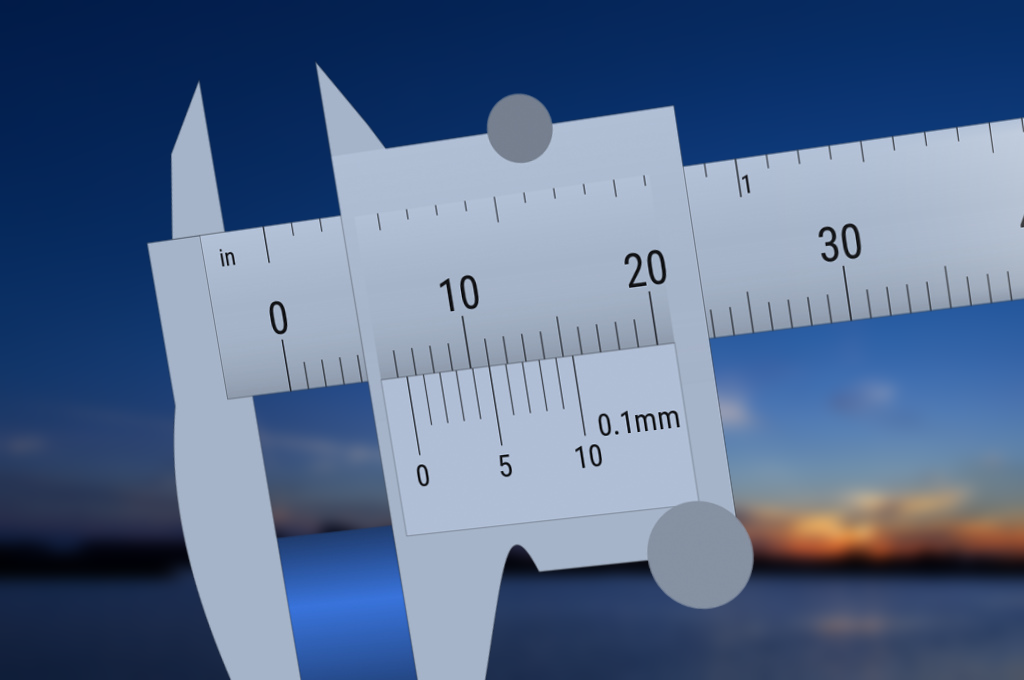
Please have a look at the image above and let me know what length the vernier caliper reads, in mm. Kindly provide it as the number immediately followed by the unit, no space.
6.5mm
